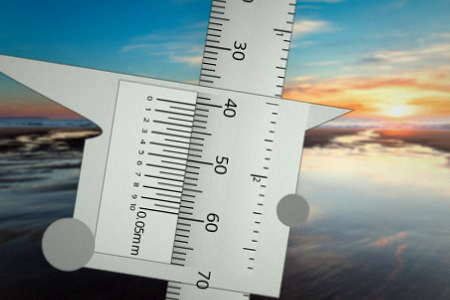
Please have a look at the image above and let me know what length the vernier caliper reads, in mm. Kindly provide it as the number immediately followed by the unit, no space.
40.4mm
